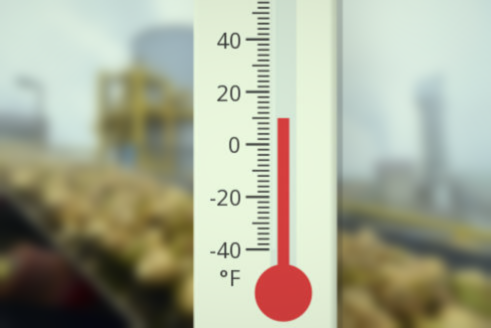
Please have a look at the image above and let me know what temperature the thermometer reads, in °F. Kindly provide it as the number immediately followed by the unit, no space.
10°F
